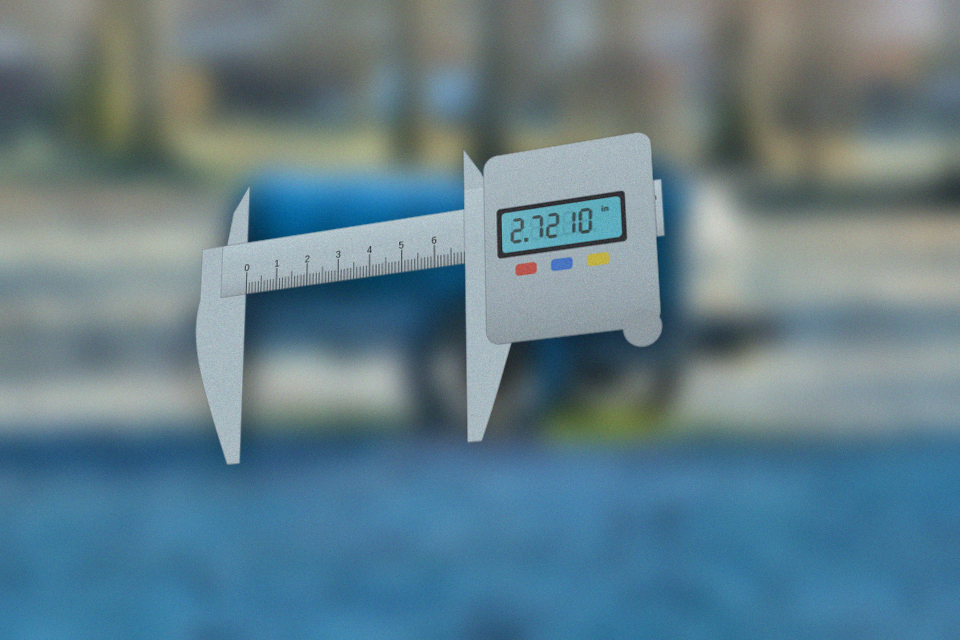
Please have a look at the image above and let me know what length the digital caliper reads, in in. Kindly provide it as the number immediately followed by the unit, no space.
2.7210in
